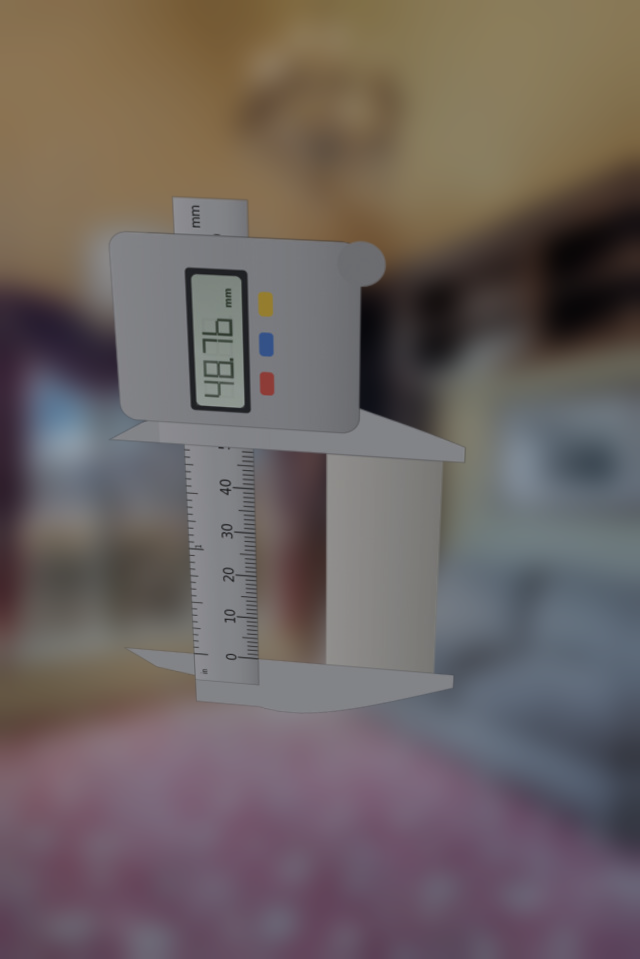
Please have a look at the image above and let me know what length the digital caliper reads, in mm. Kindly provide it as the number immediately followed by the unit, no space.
48.76mm
